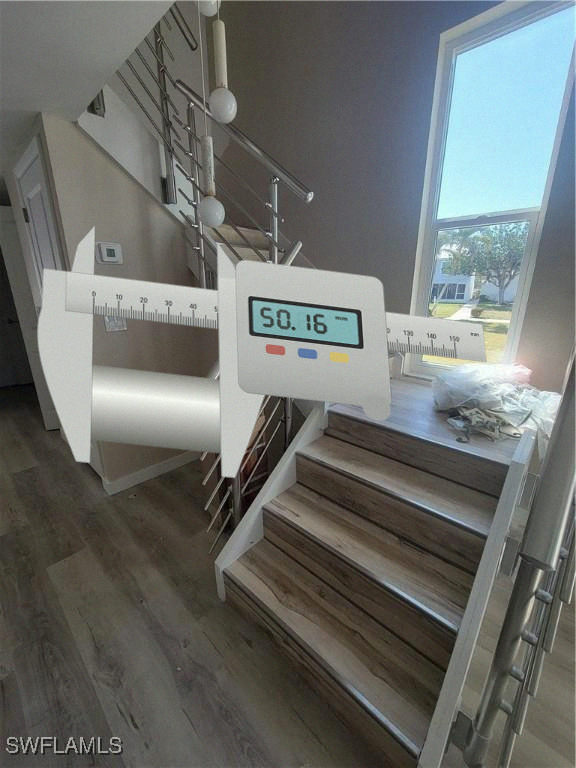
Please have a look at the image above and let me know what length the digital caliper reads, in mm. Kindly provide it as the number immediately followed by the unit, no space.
50.16mm
